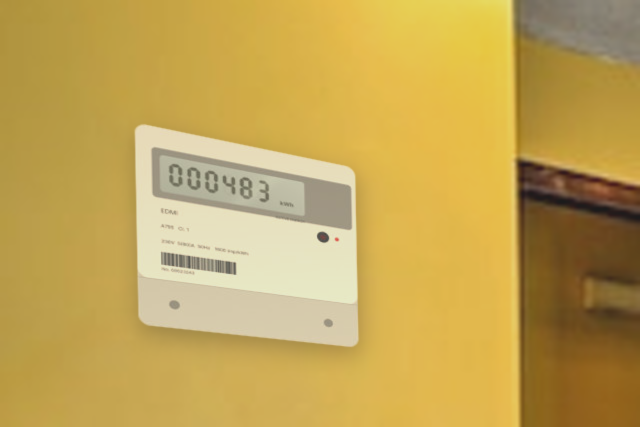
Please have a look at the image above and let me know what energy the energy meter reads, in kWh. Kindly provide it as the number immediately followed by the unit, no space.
483kWh
